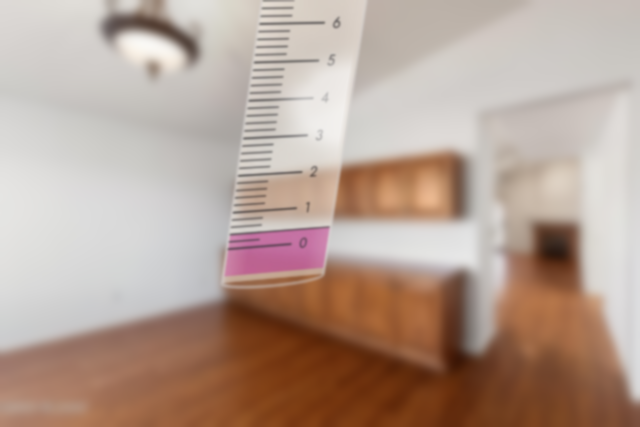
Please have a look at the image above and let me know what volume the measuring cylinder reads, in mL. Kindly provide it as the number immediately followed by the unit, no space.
0.4mL
